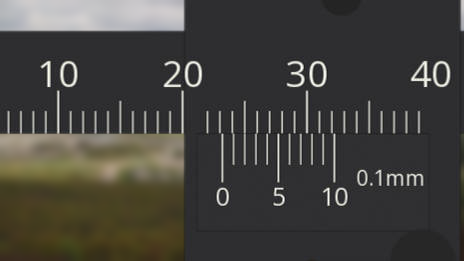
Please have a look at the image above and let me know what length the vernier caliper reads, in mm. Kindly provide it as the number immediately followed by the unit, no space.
23.2mm
